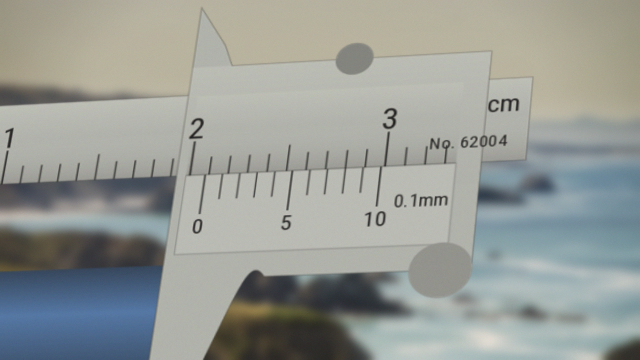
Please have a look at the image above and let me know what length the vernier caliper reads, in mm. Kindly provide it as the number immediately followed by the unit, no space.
20.8mm
